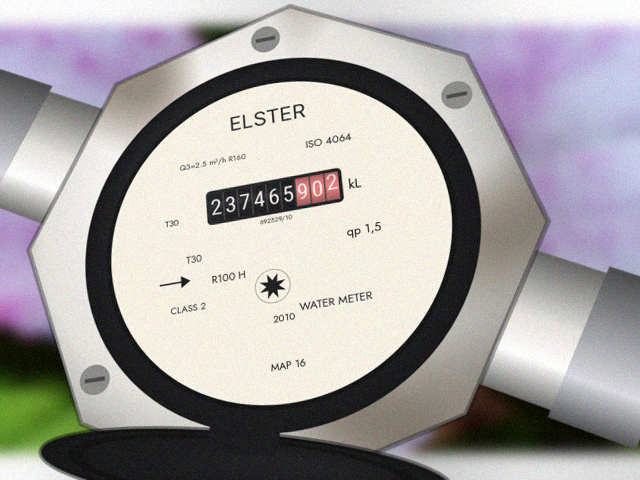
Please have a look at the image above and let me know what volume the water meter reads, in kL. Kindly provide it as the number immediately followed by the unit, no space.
237465.902kL
